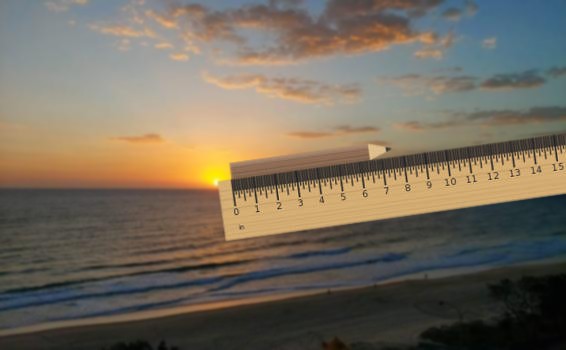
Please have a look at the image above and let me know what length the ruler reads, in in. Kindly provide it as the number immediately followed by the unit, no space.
7.5in
